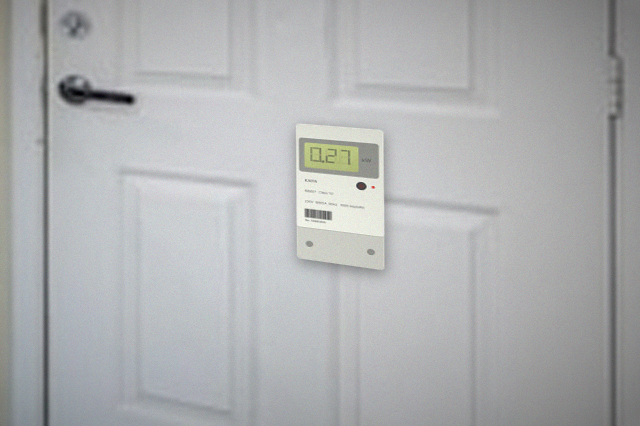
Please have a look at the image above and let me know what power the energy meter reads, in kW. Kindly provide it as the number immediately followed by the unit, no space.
0.27kW
